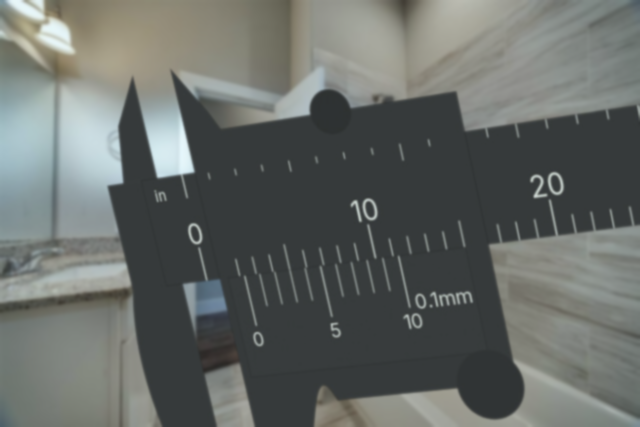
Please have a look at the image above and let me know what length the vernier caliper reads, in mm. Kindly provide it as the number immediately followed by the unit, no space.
2.3mm
